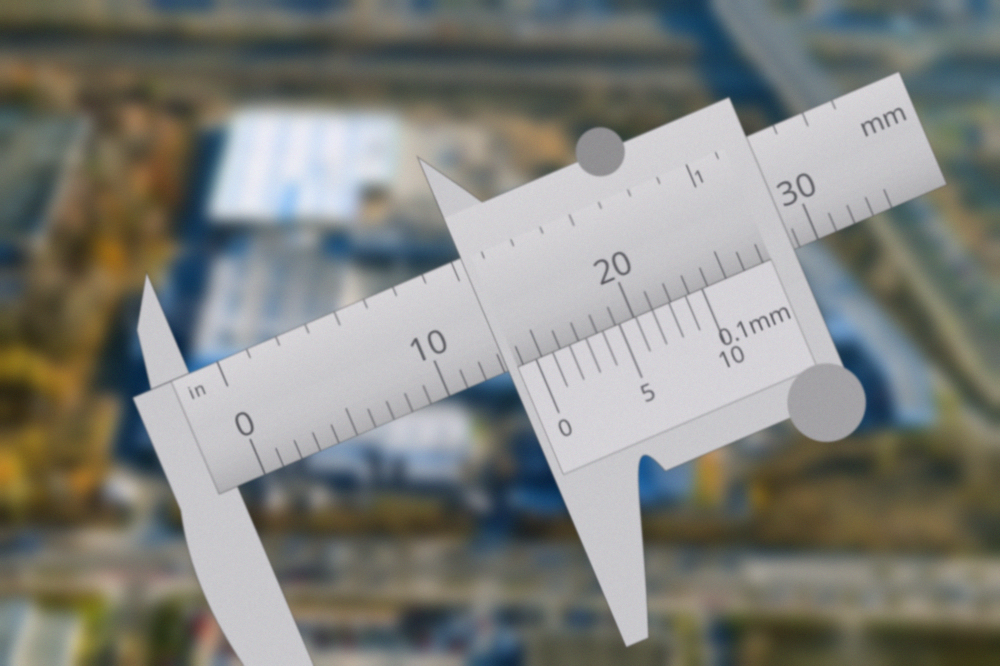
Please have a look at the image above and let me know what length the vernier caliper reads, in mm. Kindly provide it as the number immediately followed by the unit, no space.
14.7mm
